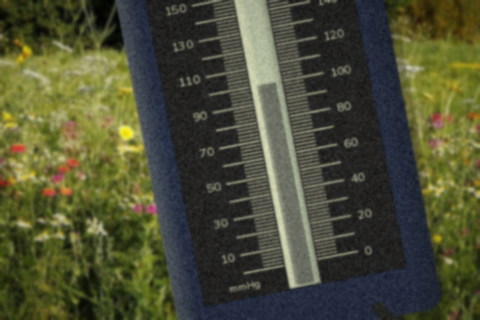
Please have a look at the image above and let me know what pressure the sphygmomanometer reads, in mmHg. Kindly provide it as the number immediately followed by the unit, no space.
100mmHg
